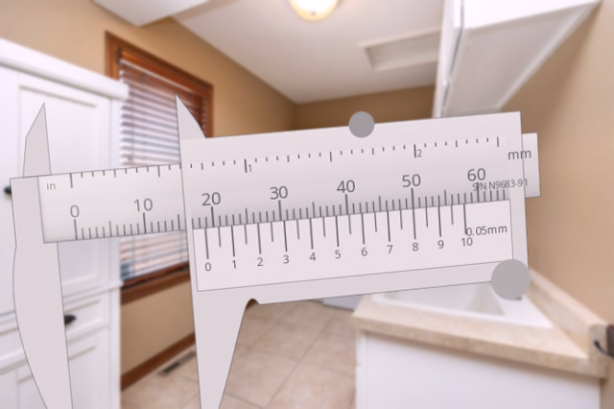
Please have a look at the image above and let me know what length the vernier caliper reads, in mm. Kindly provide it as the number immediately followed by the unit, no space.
18.8mm
